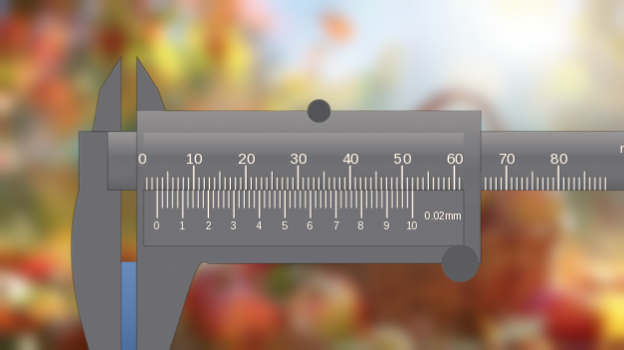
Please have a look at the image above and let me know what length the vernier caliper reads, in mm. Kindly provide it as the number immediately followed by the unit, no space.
3.0mm
